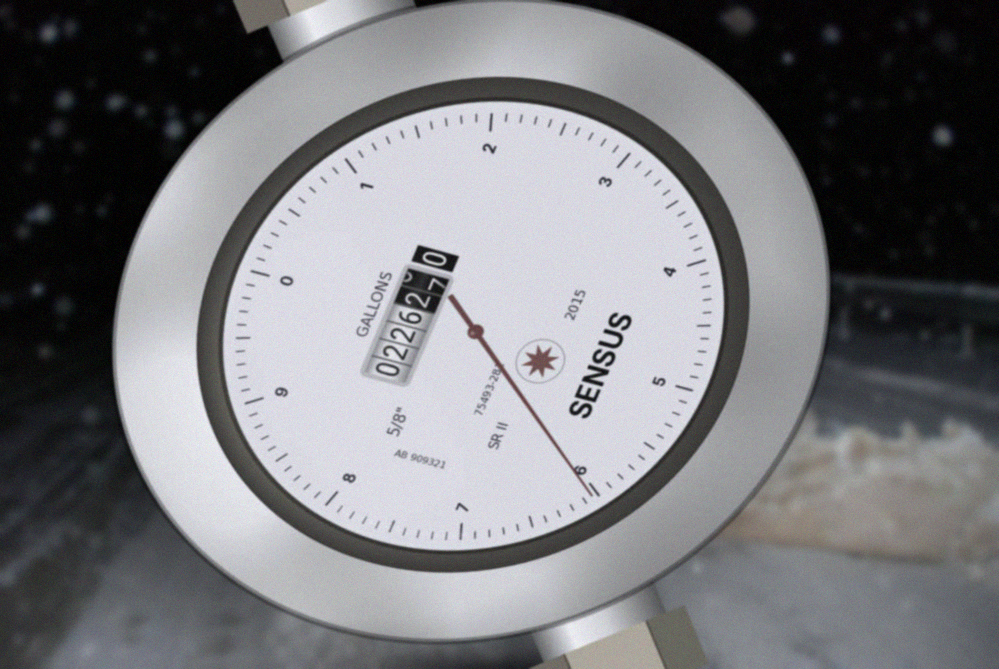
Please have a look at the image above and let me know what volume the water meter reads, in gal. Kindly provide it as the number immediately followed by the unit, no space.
226266.0gal
